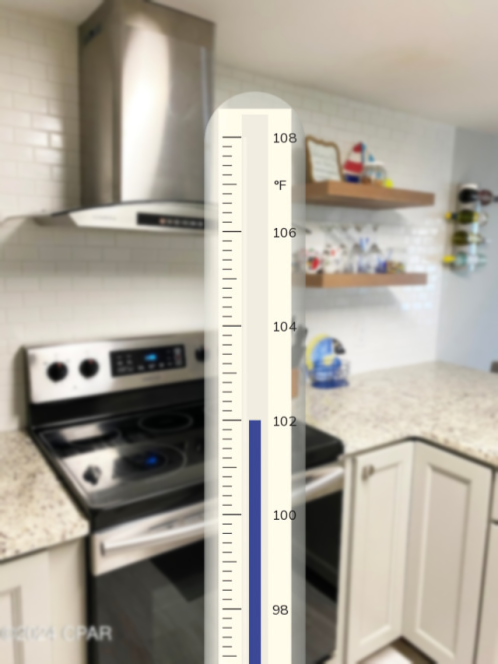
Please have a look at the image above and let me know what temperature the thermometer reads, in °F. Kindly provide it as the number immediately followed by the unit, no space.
102°F
